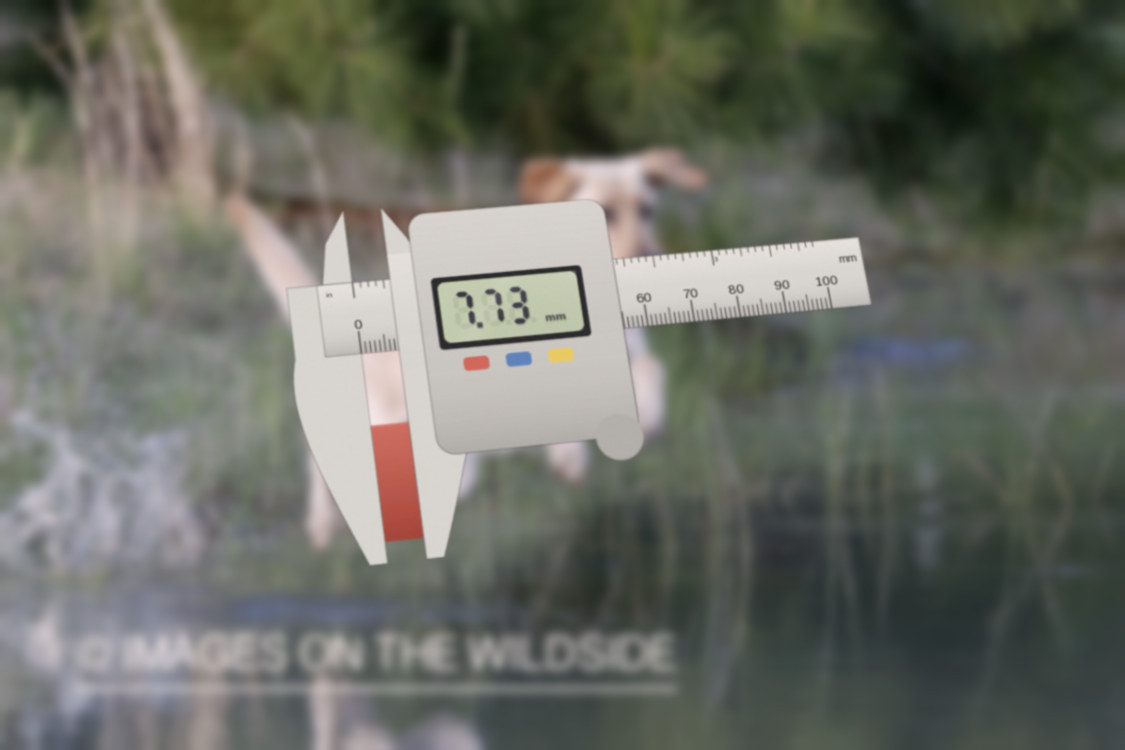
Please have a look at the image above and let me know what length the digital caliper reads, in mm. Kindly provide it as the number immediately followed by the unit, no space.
7.73mm
